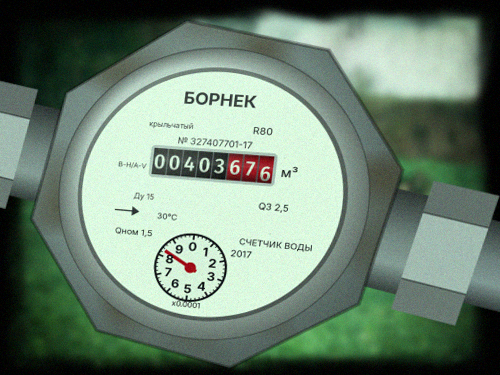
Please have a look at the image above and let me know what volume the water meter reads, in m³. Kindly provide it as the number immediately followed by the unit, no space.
403.6758m³
